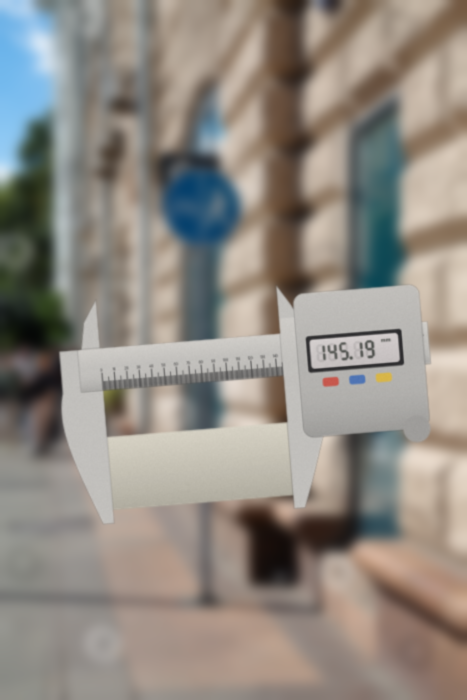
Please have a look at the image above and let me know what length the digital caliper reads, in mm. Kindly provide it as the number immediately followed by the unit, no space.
145.19mm
